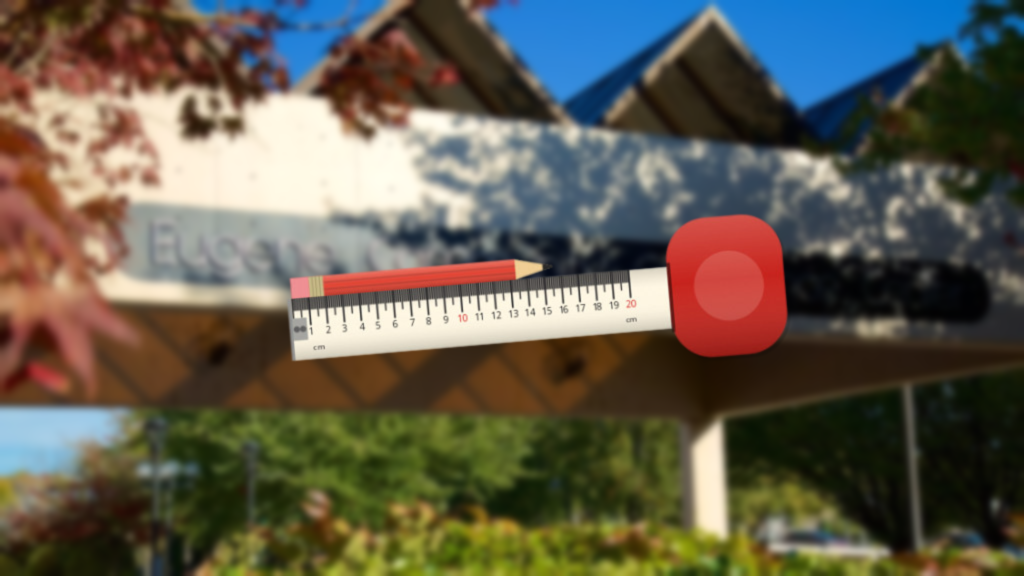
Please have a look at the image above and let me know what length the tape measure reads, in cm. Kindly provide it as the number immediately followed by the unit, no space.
15.5cm
